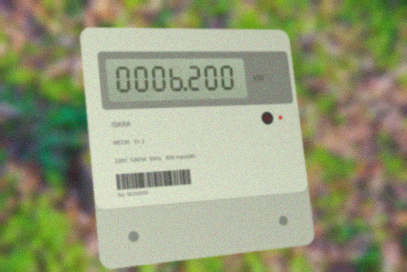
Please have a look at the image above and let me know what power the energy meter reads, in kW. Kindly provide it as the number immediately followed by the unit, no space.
6.200kW
